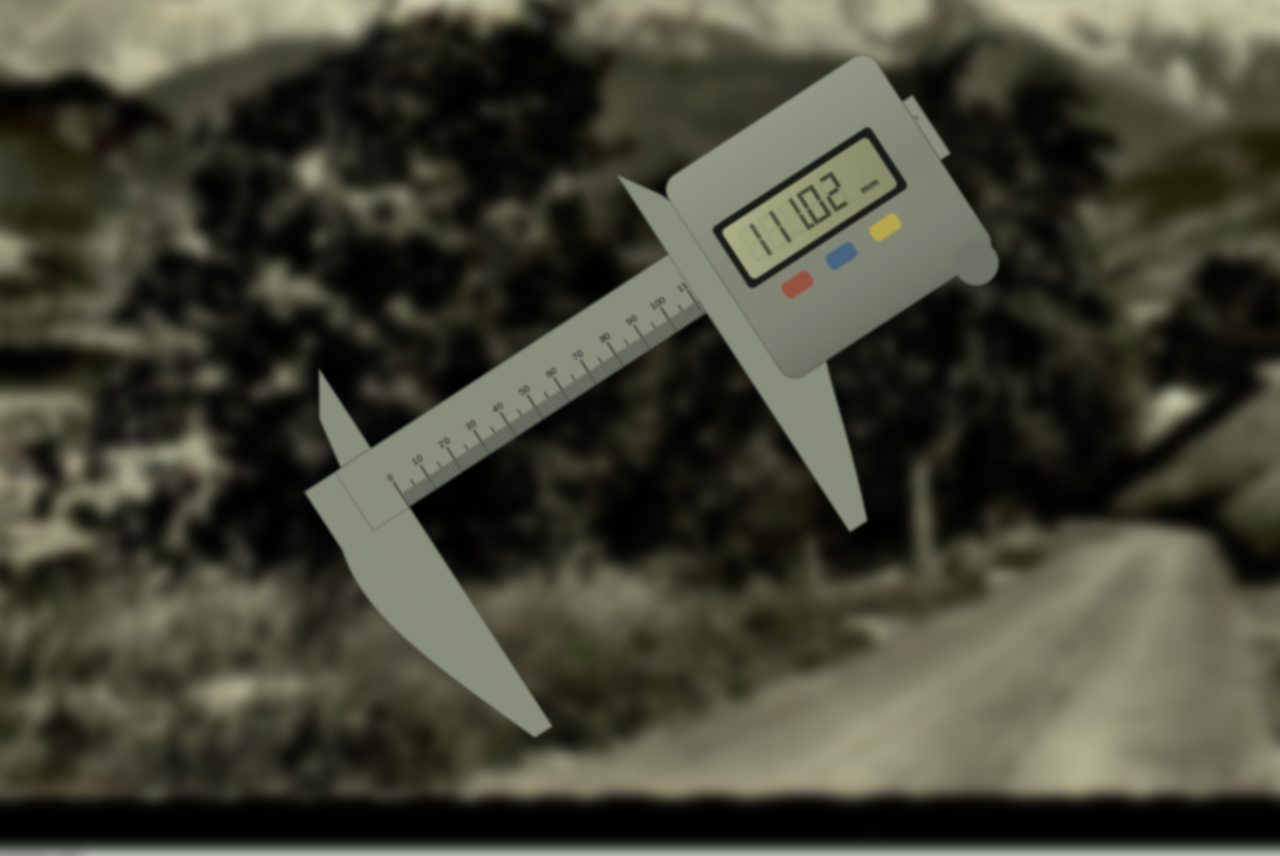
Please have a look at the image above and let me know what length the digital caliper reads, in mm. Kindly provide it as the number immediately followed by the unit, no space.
111.02mm
